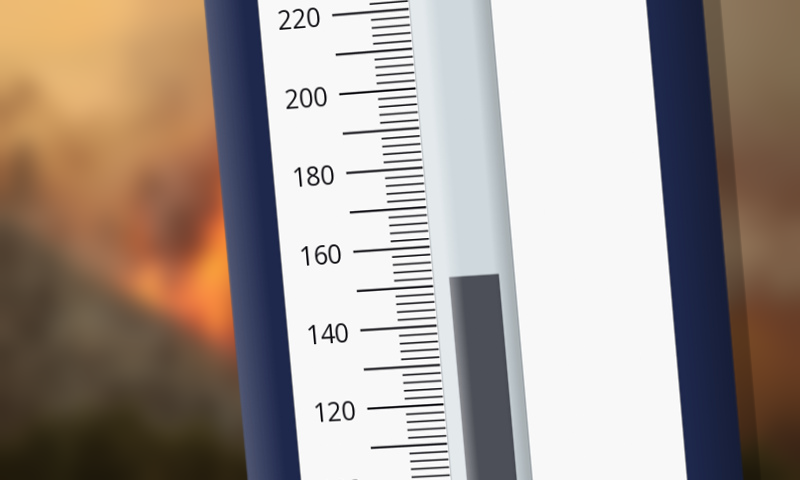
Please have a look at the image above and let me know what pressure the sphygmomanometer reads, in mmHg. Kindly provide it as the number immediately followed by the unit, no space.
152mmHg
